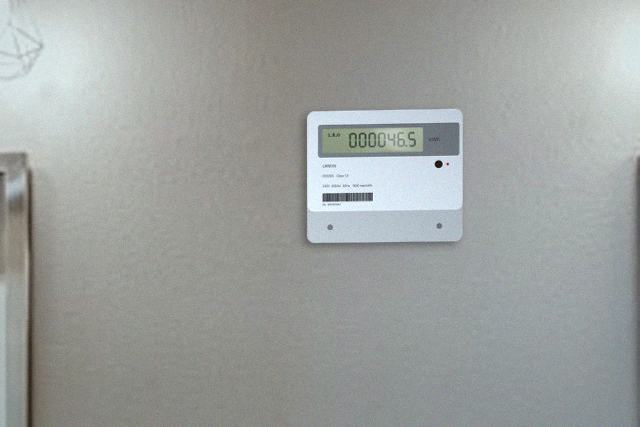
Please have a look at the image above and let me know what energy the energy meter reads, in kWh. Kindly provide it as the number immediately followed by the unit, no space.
46.5kWh
